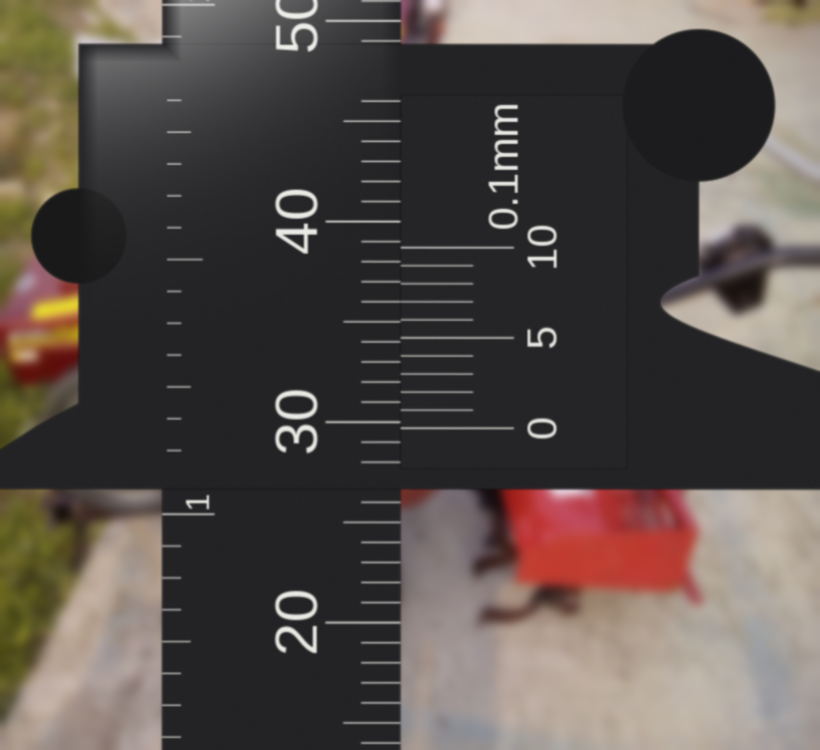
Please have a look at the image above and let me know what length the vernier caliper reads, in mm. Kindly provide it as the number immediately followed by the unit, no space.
29.7mm
